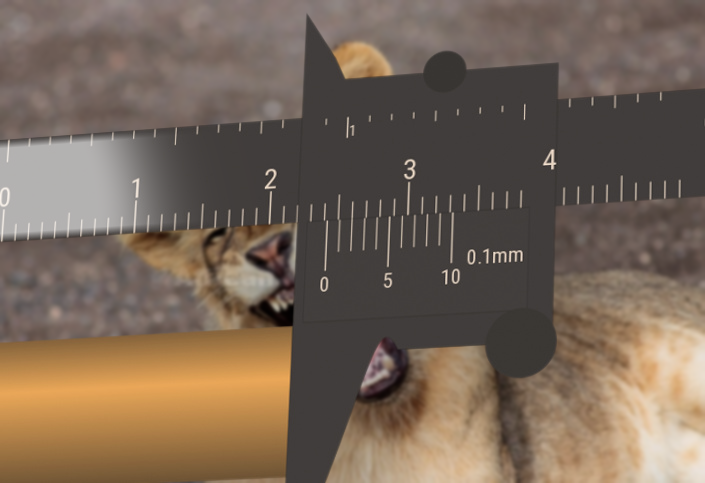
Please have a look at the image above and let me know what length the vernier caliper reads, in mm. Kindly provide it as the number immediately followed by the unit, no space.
24.2mm
